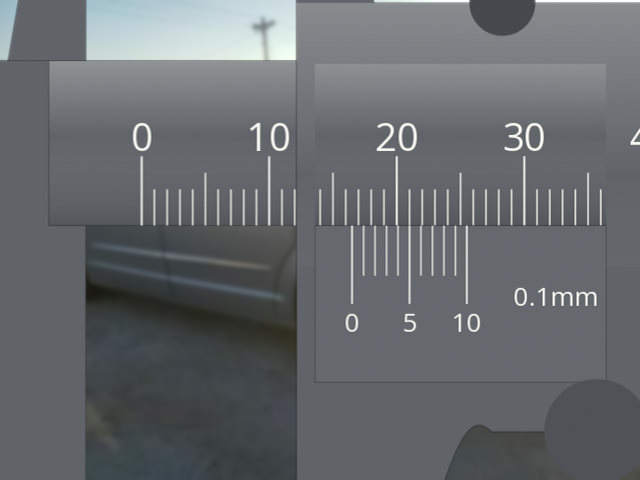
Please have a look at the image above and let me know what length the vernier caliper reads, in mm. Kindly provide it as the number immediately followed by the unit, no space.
16.5mm
